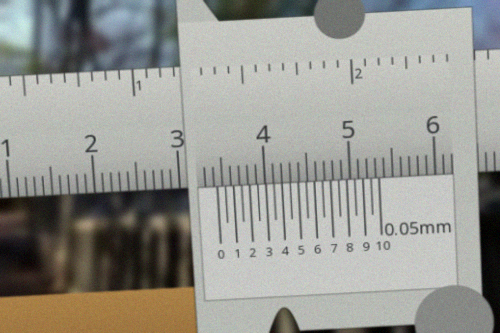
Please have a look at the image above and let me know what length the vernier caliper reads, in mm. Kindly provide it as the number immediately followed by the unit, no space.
34.4mm
